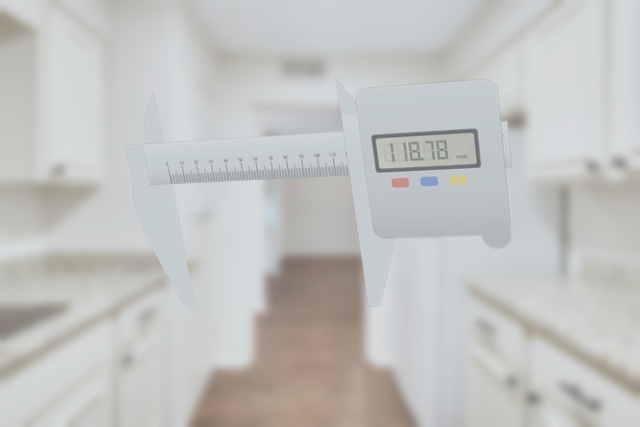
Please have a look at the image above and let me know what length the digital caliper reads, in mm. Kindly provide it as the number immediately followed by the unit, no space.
118.78mm
